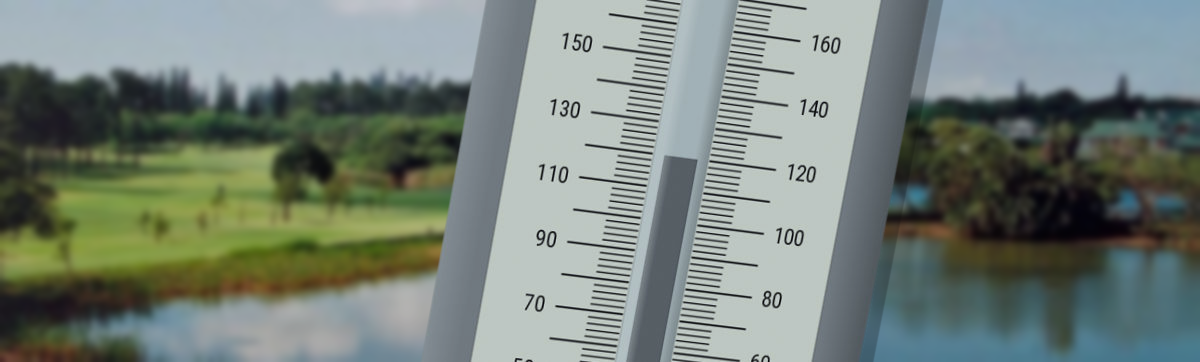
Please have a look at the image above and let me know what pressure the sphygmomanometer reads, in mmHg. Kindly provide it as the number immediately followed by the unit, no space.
120mmHg
